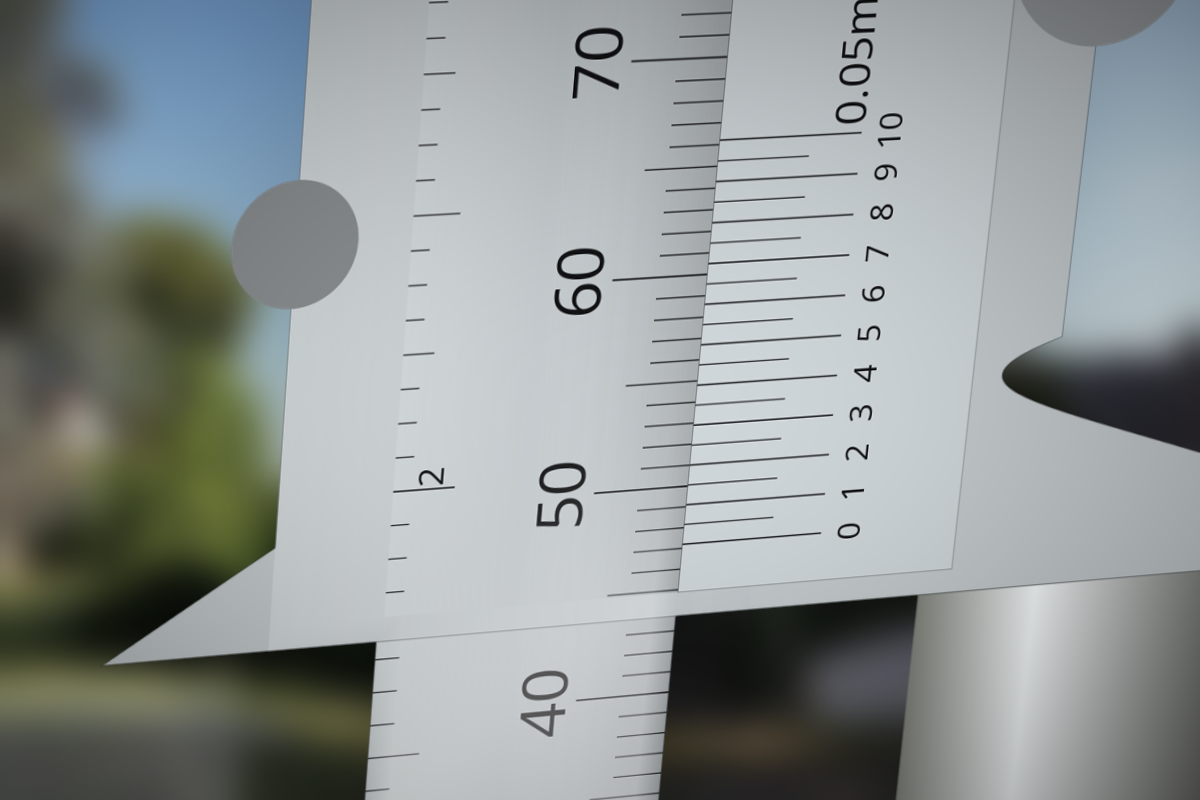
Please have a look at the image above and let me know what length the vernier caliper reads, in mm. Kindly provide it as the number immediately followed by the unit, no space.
47.2mm
